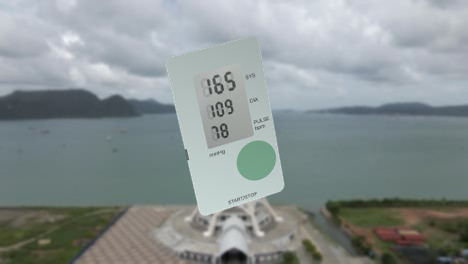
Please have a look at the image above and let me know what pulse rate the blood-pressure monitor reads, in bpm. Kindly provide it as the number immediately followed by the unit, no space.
78bpm
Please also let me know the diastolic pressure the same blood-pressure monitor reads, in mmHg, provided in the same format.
109mmHg
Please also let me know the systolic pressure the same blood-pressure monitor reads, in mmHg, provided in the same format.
165mmHg
